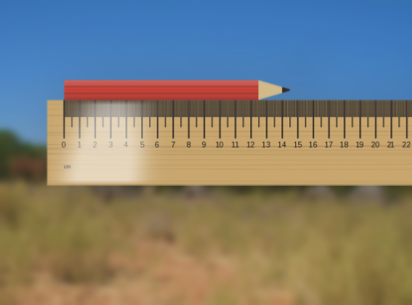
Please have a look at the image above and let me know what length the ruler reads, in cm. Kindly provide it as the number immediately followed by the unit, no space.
14.5cm
